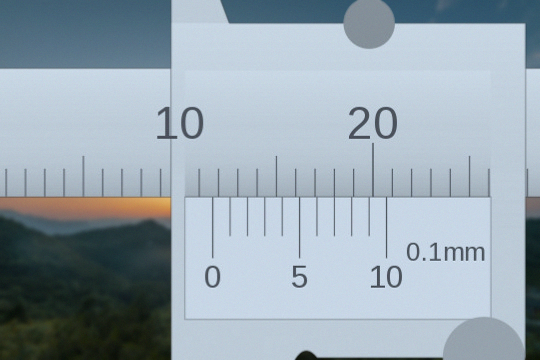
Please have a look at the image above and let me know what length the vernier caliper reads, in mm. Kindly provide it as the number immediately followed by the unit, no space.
11.7mm
